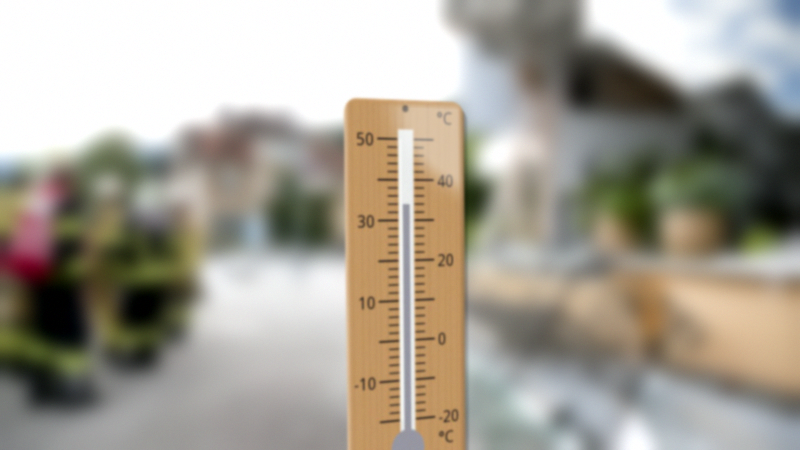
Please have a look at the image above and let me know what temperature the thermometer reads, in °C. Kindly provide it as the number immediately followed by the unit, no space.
34°C
